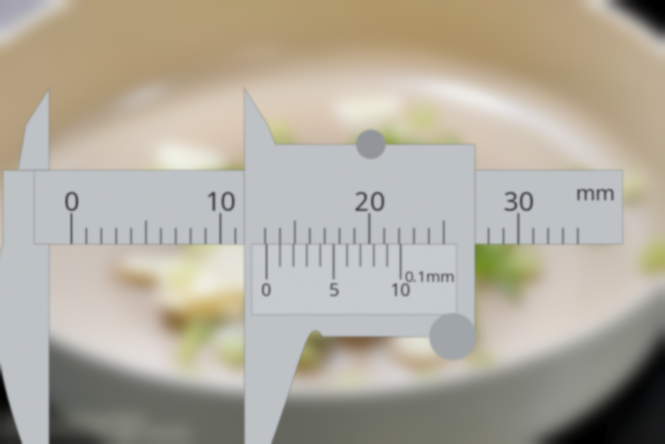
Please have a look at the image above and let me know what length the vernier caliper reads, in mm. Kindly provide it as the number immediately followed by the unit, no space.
13.1mm
